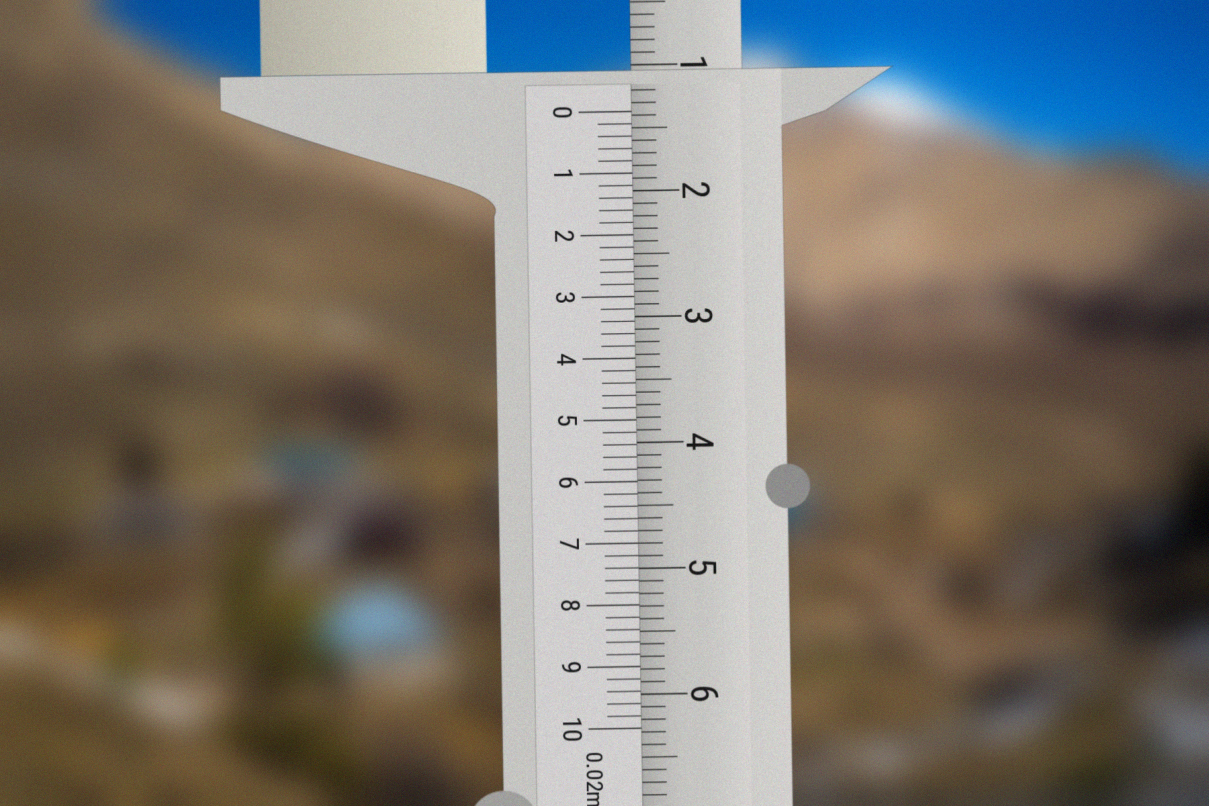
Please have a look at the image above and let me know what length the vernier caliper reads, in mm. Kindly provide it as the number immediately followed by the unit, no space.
13.7mm
